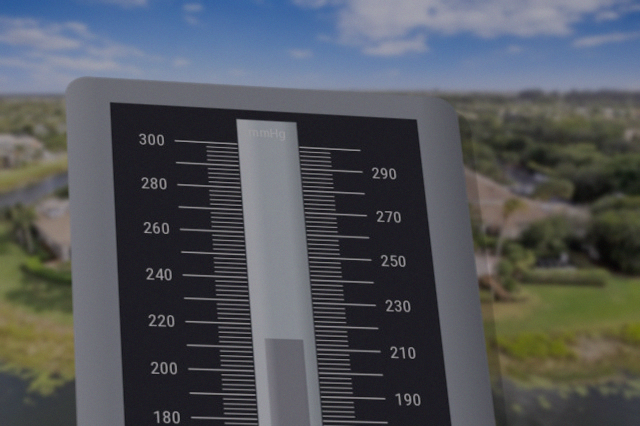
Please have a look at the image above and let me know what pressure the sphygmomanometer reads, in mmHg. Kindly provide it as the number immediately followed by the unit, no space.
214mmHg
